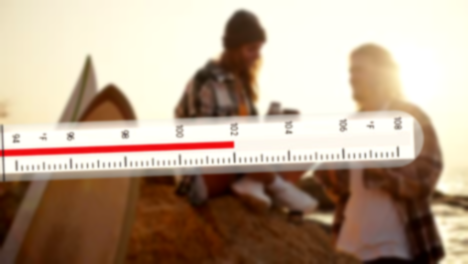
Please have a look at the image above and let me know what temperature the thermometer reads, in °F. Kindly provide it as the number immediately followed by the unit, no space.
102°F
